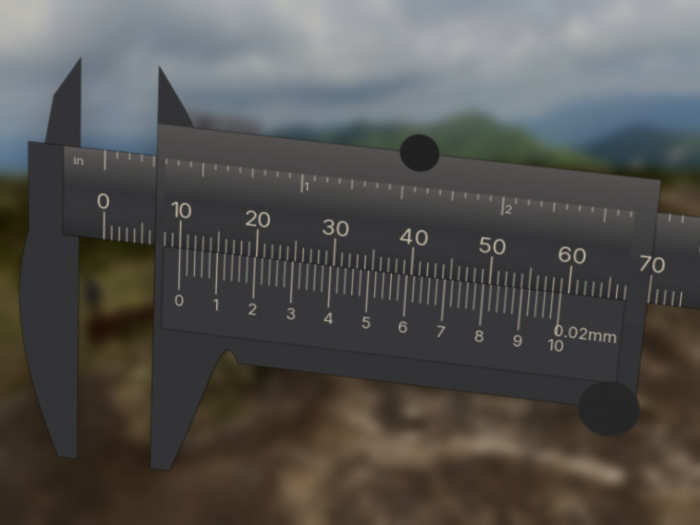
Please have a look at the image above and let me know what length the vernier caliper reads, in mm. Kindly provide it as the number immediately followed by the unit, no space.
10.0mm
